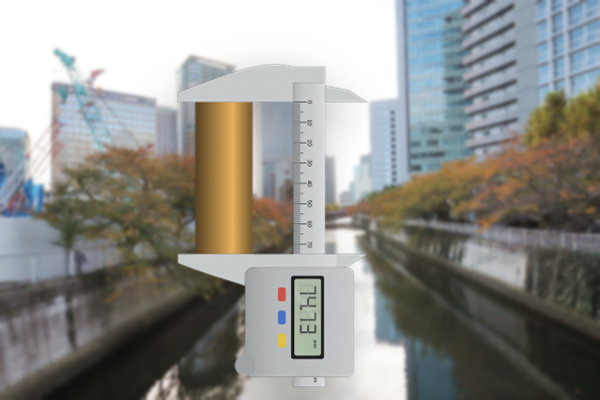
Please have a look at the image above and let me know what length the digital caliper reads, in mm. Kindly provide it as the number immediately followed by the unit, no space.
74.73mm
